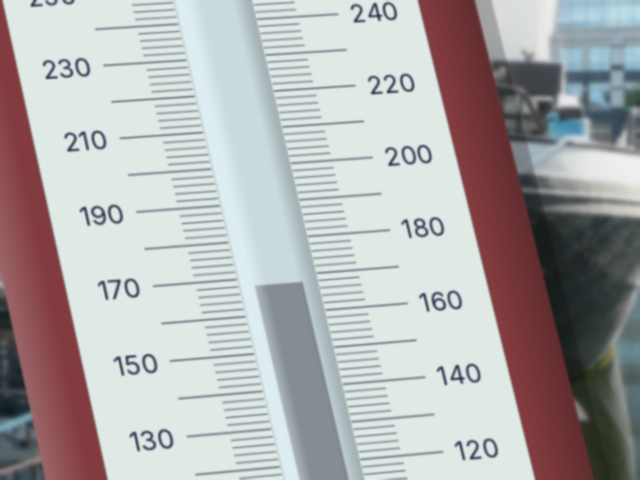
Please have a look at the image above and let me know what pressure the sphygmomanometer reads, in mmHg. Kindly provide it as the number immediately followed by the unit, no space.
168mmHg
